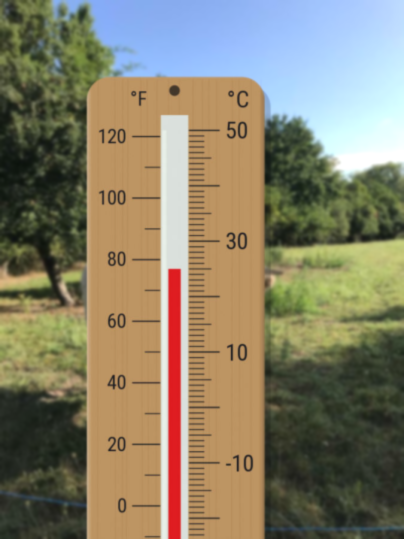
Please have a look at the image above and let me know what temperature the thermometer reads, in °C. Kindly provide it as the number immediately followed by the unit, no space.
25°C
